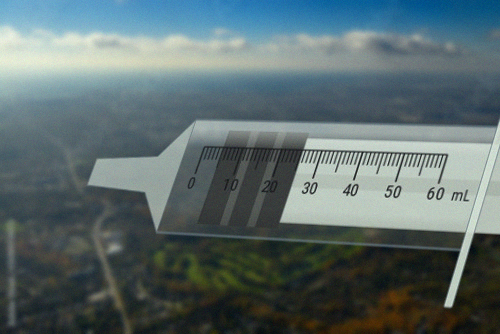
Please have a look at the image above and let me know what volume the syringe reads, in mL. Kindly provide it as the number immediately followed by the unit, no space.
5mL
